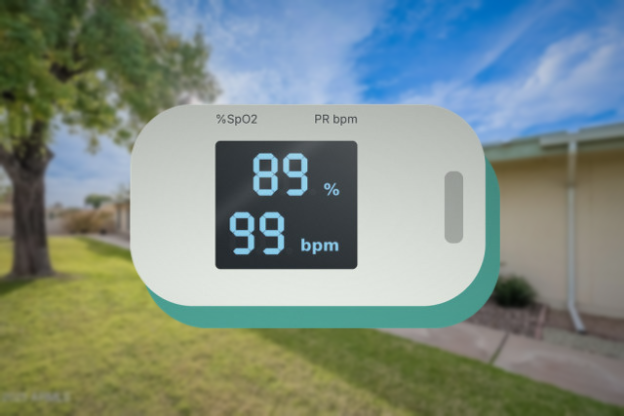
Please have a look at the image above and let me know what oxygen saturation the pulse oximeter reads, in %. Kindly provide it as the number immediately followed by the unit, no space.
89%
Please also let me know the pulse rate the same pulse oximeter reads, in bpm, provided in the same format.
99bpm
